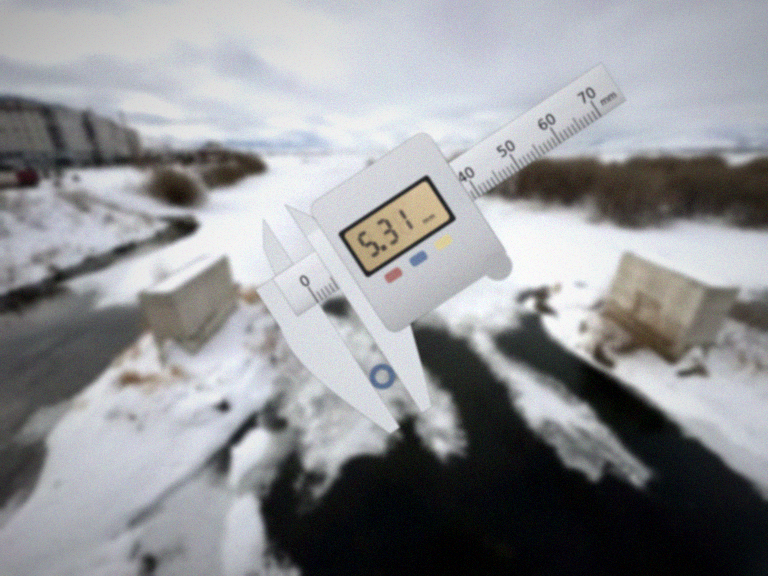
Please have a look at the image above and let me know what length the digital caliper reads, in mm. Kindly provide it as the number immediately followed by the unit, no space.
5.31mm
